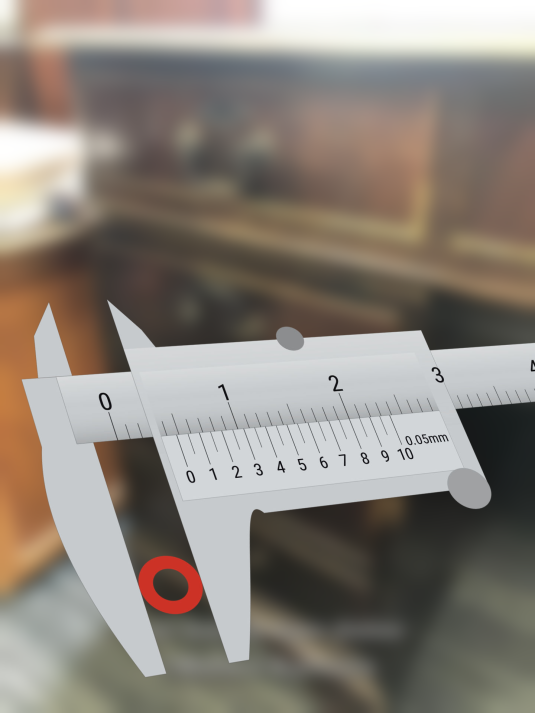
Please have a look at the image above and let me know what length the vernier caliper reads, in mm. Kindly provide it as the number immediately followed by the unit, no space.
4.8mm
